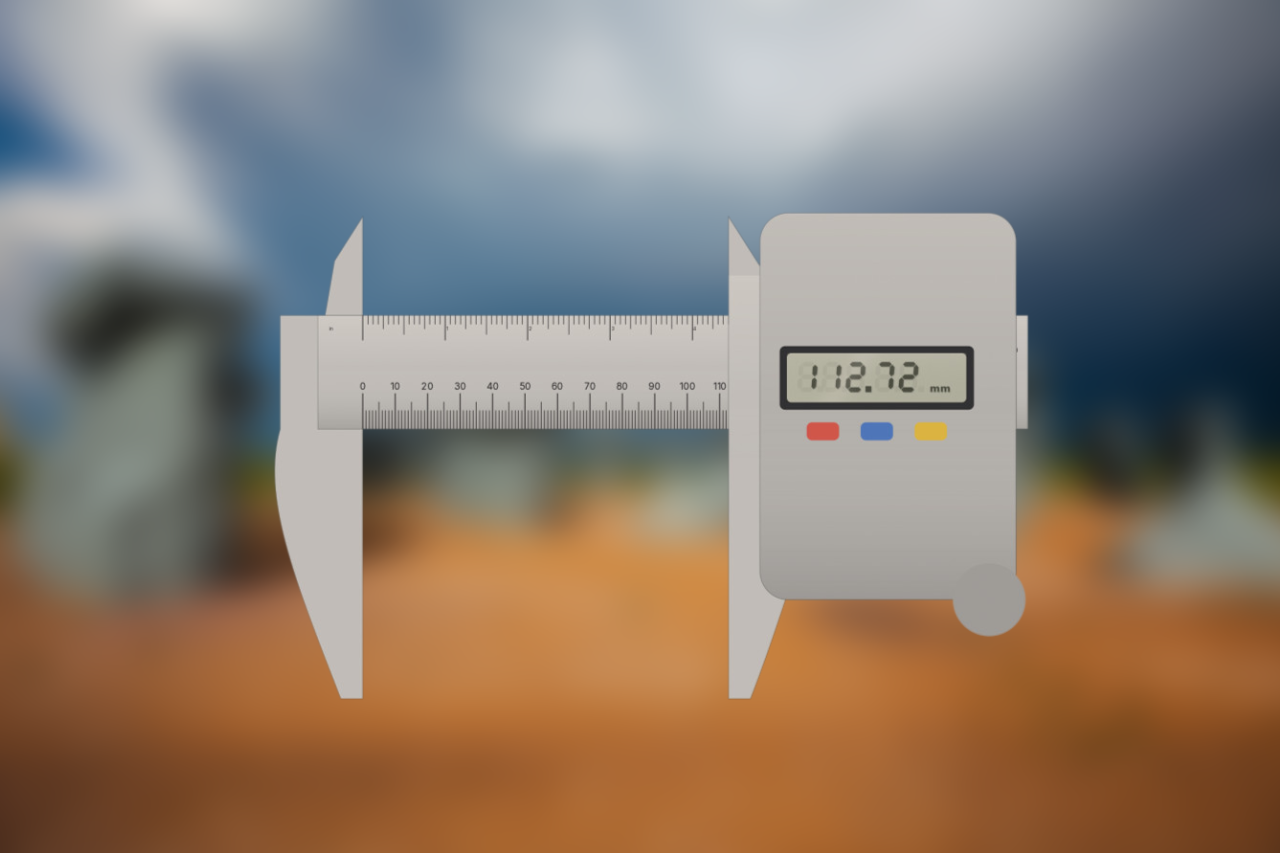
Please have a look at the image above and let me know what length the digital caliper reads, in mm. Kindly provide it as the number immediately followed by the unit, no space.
112.72mm
